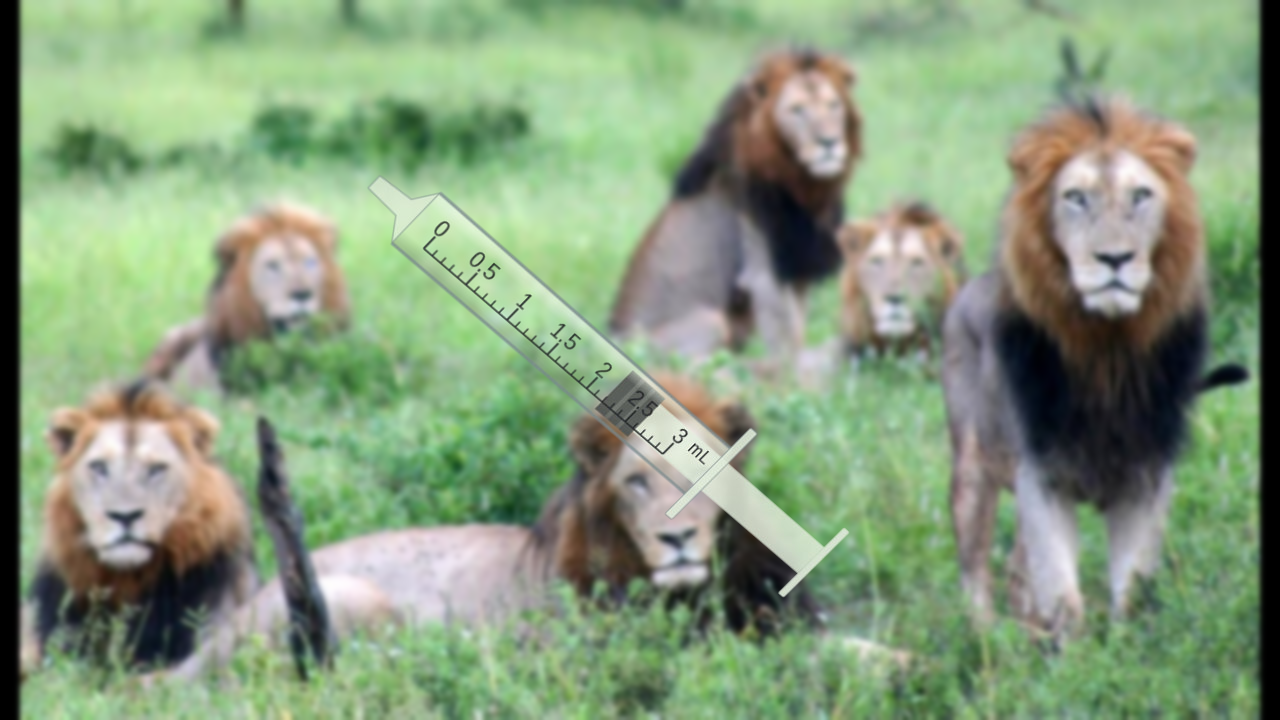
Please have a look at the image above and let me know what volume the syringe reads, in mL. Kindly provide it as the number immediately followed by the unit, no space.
2.2mL
